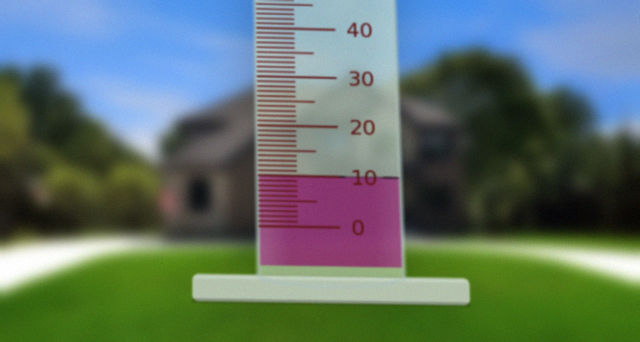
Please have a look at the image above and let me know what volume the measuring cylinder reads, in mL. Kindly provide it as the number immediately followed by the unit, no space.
10mL
